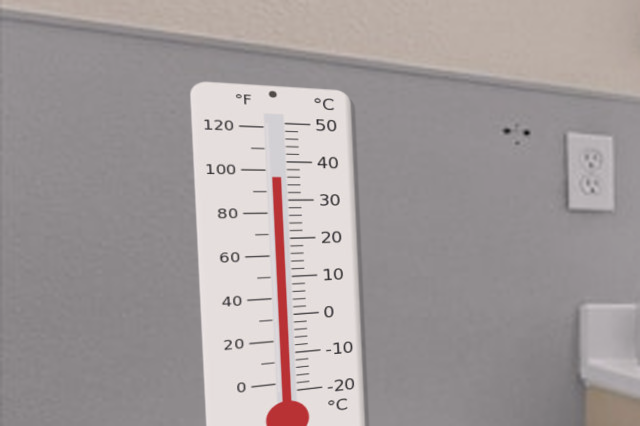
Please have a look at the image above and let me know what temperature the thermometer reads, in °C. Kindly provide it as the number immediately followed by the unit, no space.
36°C
